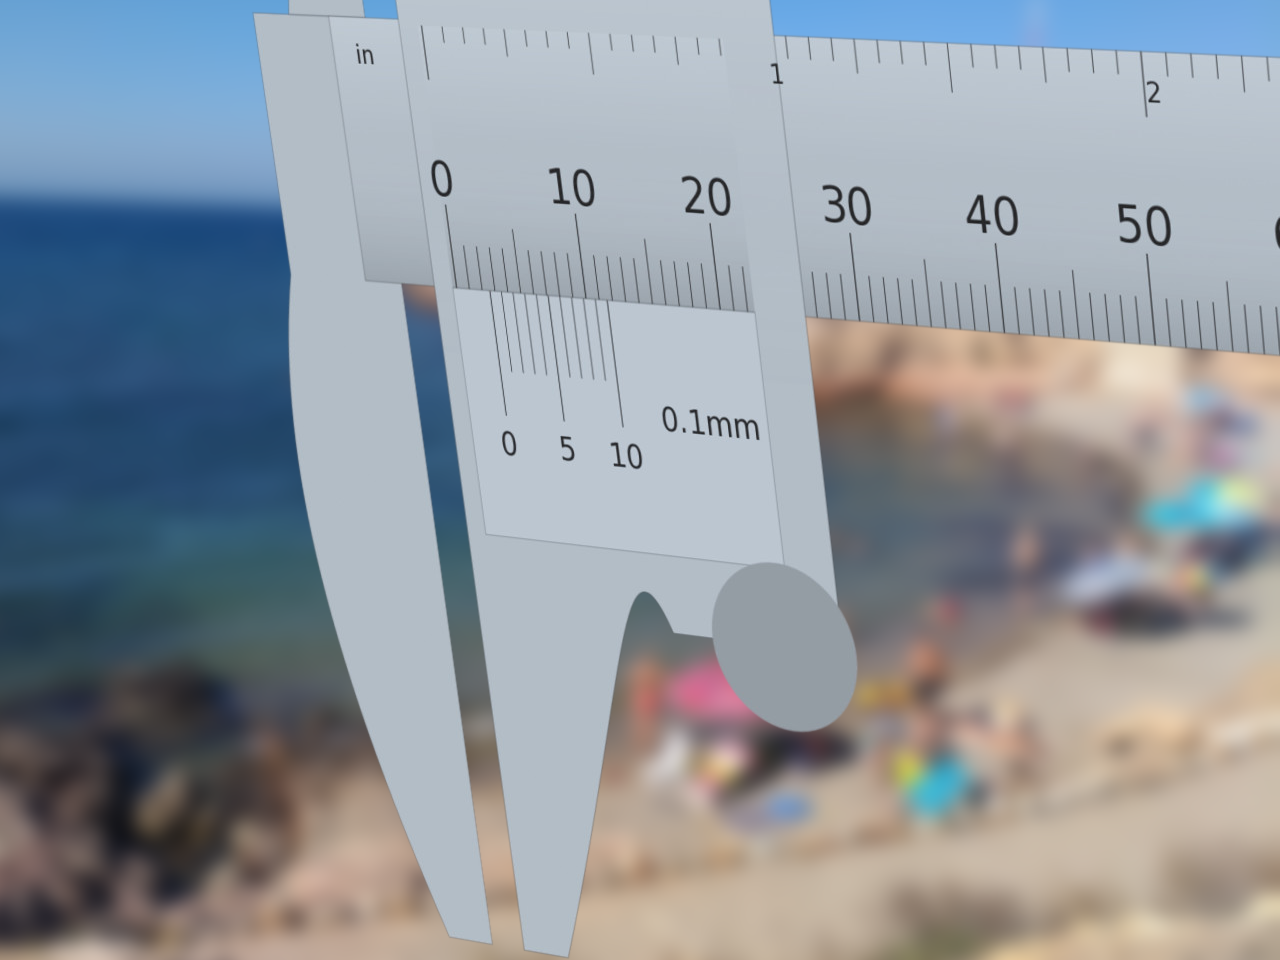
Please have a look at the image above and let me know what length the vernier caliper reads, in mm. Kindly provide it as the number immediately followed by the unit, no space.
2.6mm
